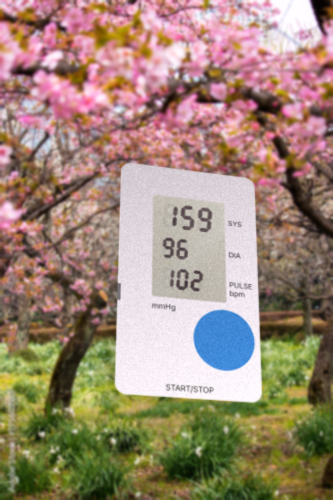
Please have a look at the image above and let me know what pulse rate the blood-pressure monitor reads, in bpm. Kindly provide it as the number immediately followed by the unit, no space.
102bpm
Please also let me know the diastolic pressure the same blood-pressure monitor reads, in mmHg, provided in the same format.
96mmHg
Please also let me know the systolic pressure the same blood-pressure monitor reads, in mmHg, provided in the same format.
159mmHg
